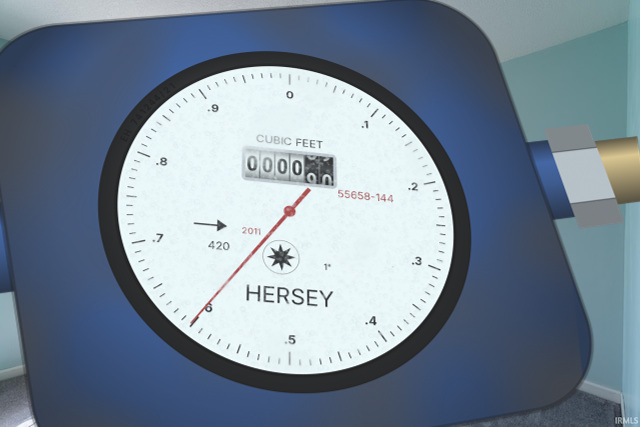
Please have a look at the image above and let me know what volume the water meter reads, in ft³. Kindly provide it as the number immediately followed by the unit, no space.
89.60ft³
